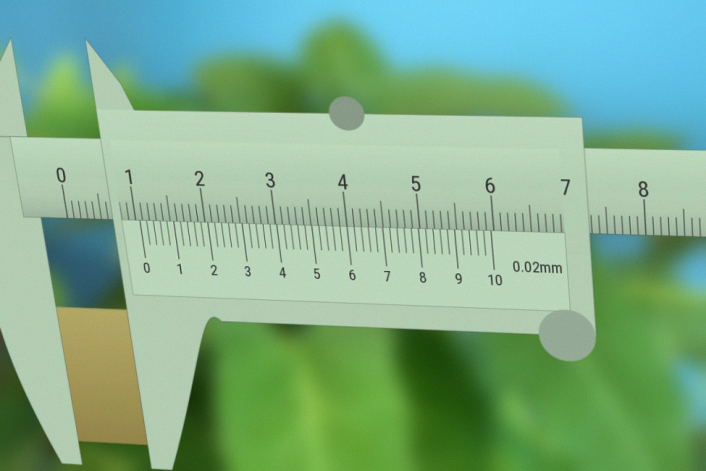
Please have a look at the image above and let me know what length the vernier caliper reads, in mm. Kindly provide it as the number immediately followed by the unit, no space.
10.6mm
